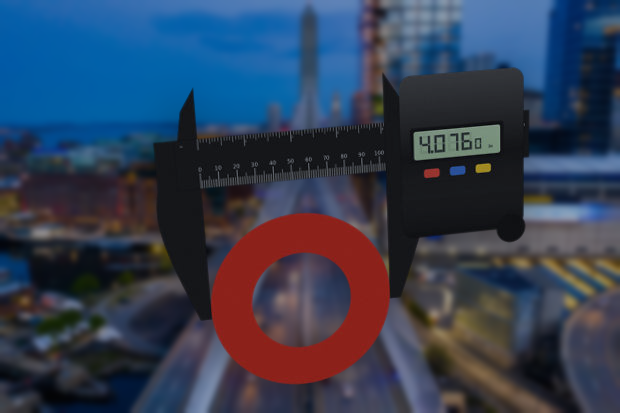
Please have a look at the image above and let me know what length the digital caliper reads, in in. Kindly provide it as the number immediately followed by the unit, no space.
4.0760in
